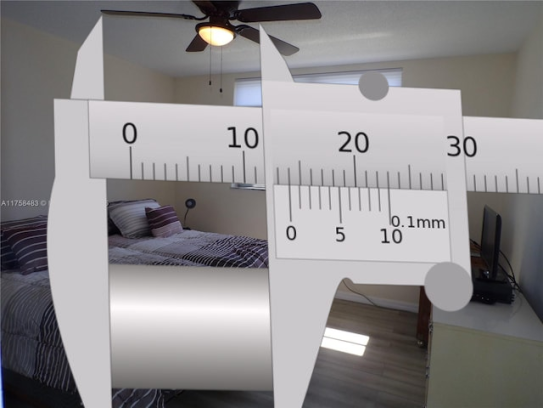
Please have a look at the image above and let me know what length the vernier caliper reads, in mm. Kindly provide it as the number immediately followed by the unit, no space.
14.0mm
